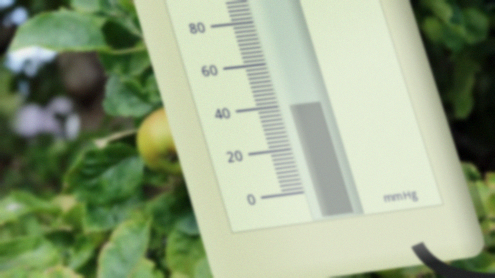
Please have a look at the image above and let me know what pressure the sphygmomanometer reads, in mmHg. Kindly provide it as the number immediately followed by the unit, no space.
40mmHg
